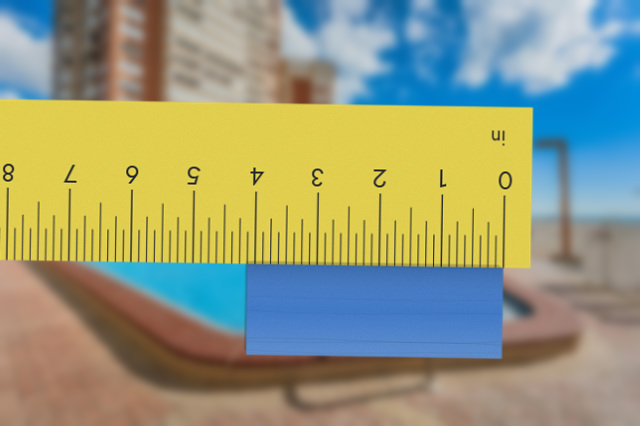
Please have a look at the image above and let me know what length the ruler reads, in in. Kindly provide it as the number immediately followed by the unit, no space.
4.125in
